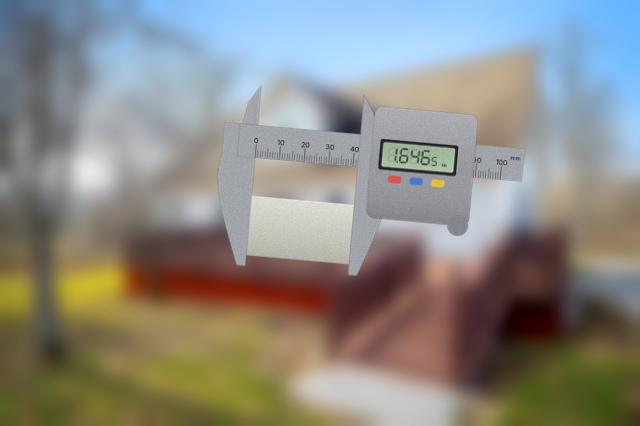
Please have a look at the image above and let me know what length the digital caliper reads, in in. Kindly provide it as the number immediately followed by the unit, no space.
1.6465in
